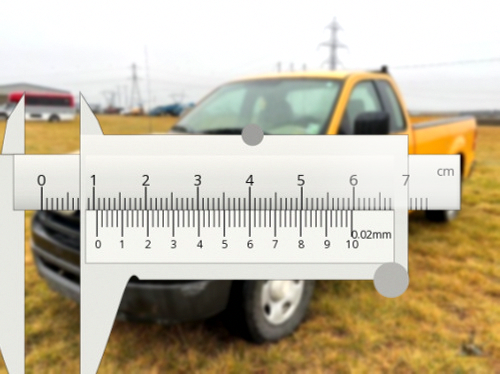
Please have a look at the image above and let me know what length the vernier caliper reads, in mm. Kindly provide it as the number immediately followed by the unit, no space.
10.6mm
